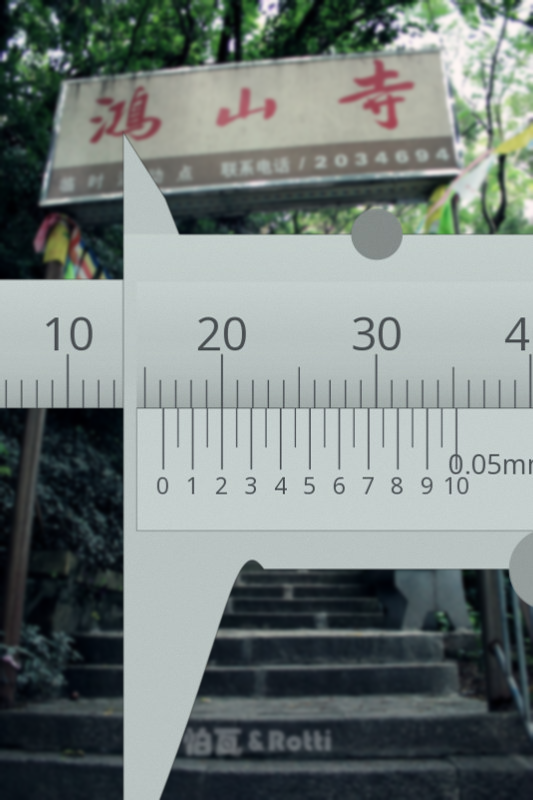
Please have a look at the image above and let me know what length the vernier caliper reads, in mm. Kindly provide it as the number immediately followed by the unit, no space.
16.2mm
